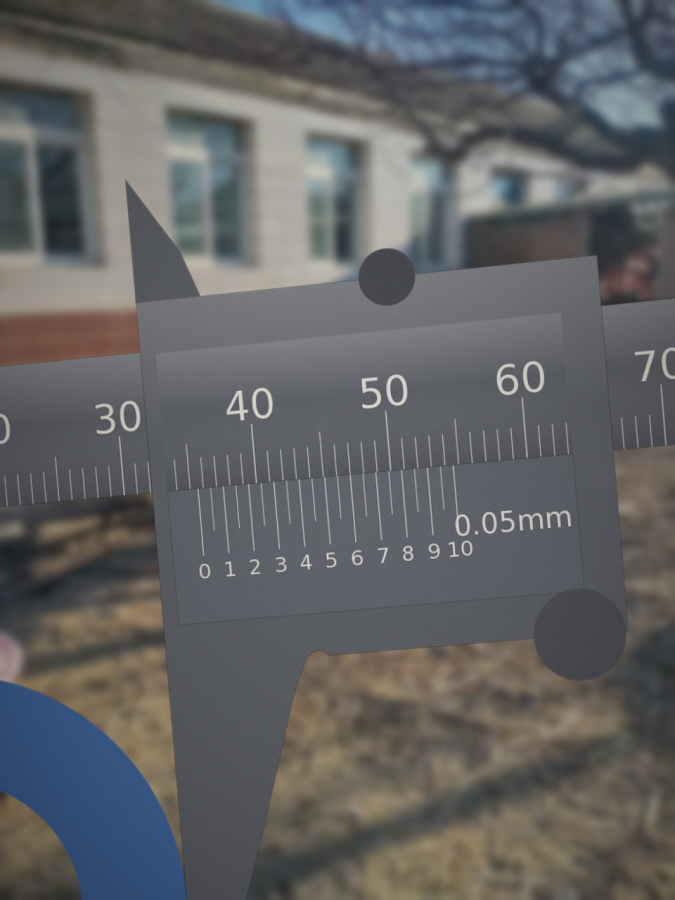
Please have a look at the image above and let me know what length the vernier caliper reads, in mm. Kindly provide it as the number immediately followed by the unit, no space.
35.6mm
